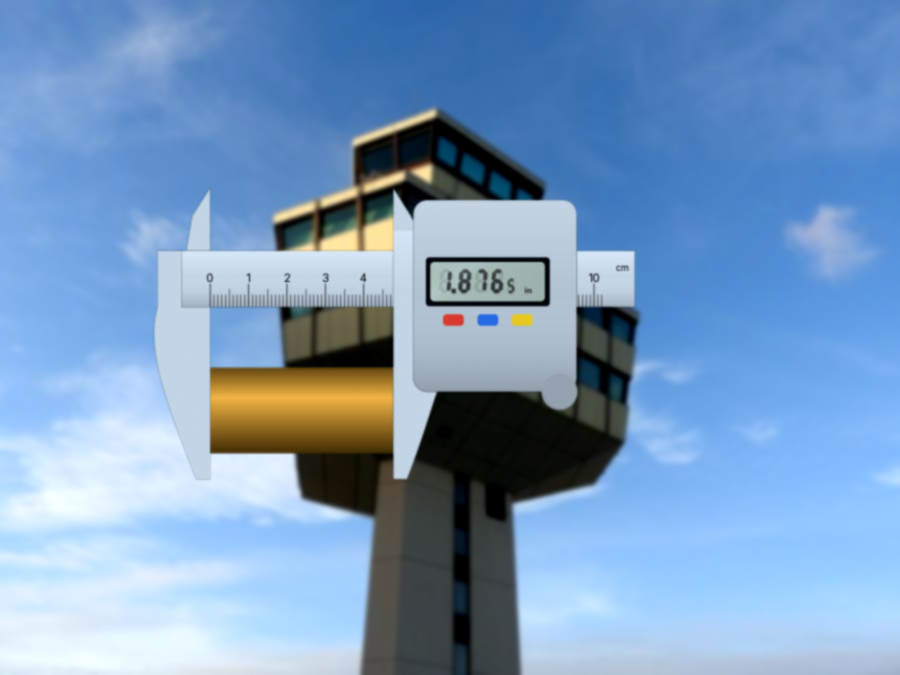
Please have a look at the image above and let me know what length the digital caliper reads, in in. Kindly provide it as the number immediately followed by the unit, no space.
1.8765in
